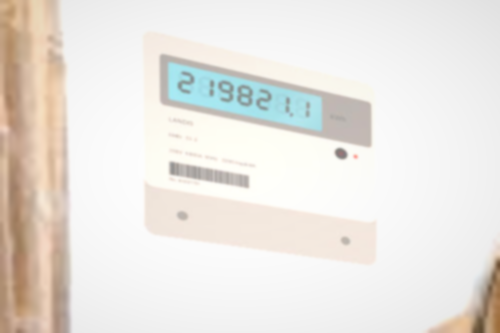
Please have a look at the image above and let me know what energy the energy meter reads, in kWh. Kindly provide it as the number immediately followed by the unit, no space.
219821.1kWh
